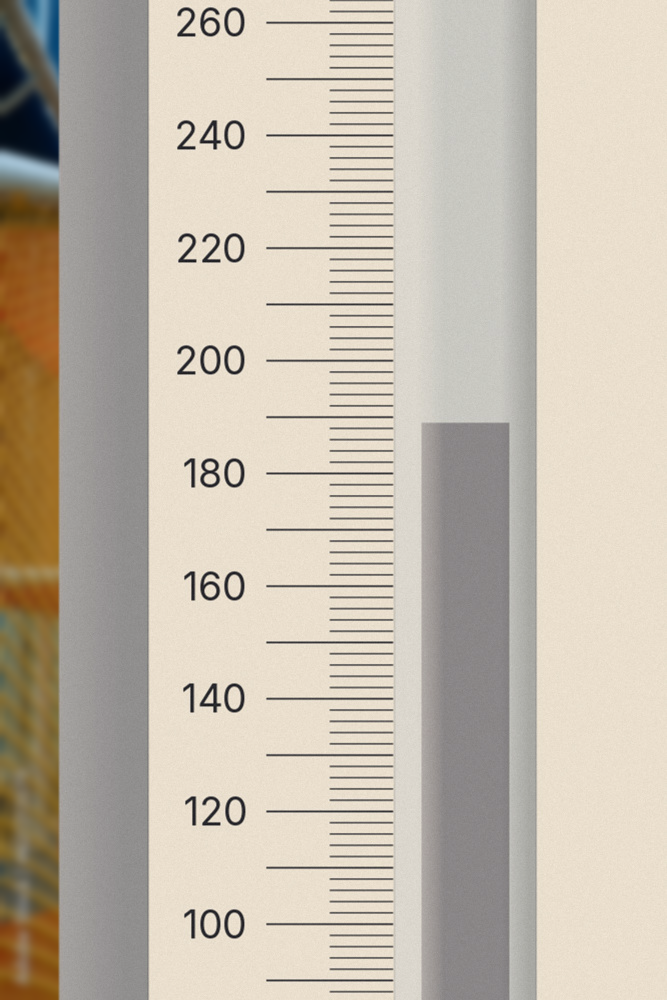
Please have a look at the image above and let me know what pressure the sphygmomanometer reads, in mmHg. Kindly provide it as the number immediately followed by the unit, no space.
189mmHg
